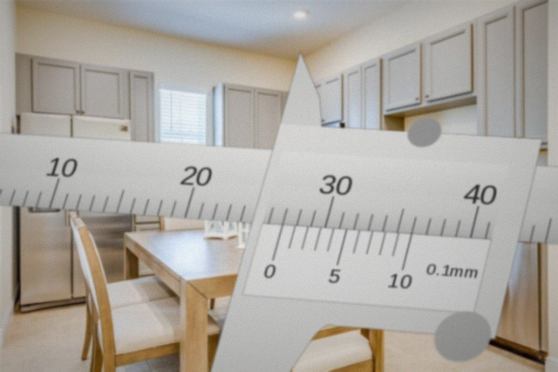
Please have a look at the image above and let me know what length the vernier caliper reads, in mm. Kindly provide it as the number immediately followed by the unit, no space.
27.0mm
